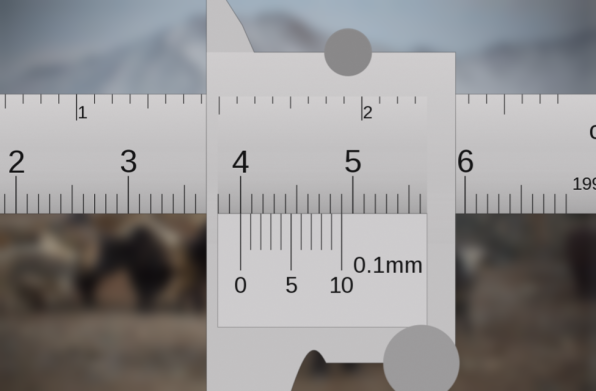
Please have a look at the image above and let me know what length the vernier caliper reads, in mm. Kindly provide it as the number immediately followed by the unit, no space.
40.0mm
